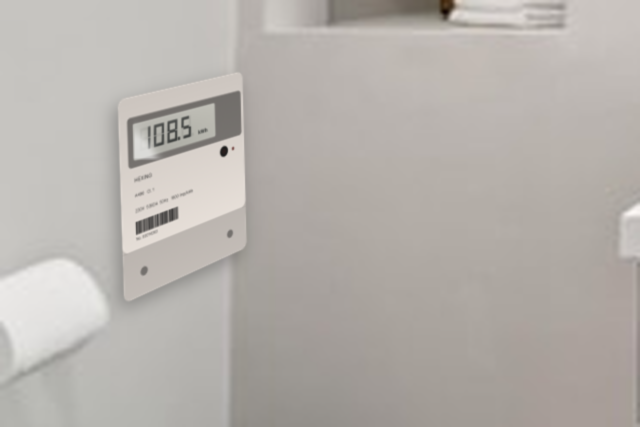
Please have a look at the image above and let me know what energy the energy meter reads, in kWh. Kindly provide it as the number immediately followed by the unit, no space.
108.5kWh
